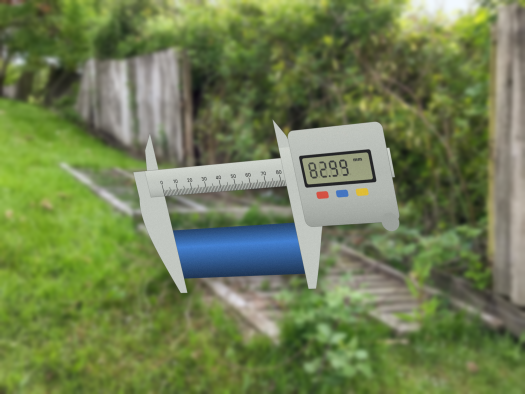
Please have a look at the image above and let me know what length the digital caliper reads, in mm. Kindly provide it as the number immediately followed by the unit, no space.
82.99mm
